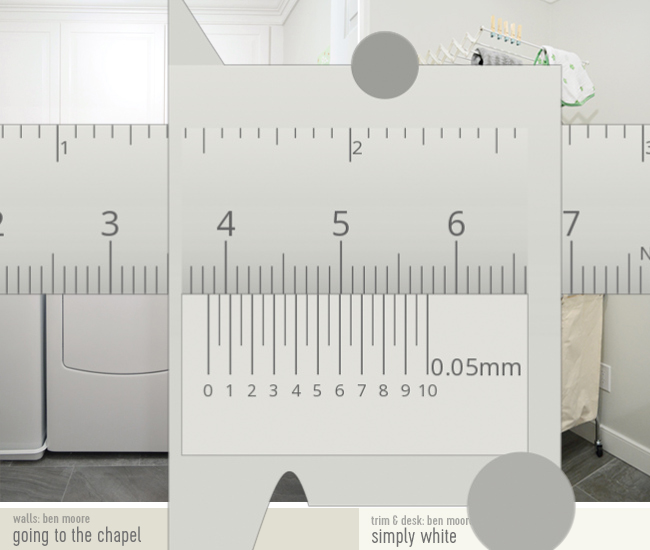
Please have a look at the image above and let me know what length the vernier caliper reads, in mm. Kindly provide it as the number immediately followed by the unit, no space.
38.5mm
